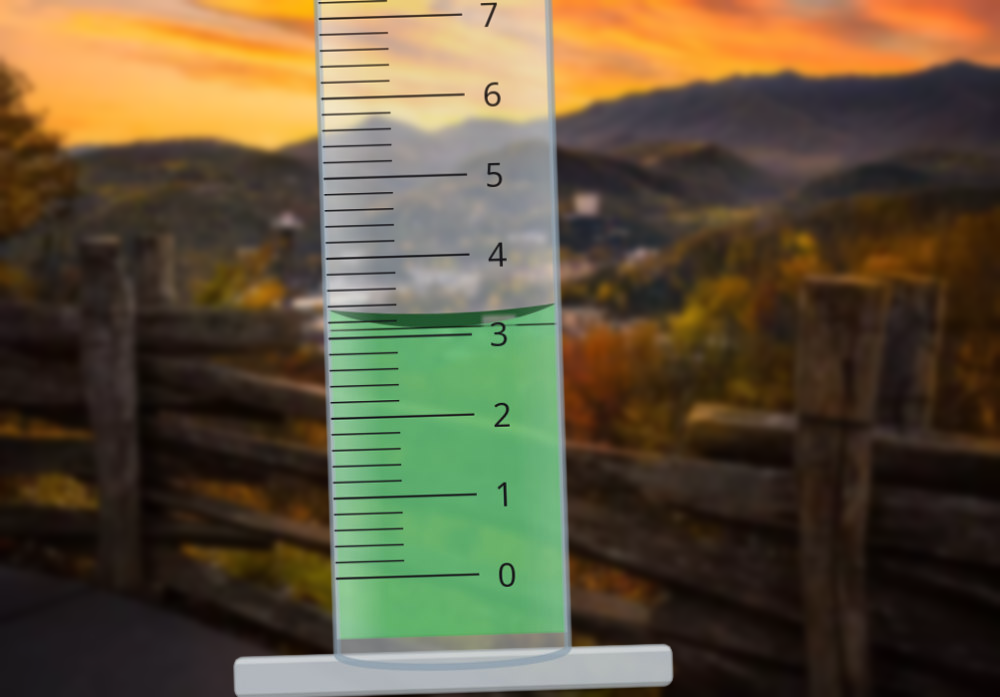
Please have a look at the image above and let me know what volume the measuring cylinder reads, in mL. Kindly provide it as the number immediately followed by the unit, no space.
3.1mL
